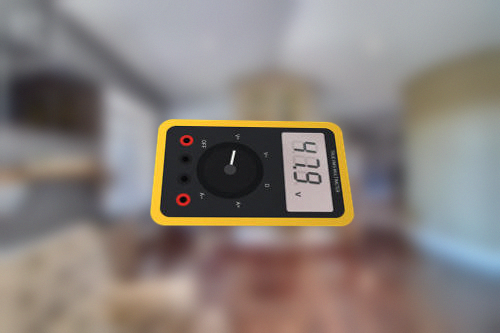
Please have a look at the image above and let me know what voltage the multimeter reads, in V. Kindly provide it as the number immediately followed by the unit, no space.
47.9V
